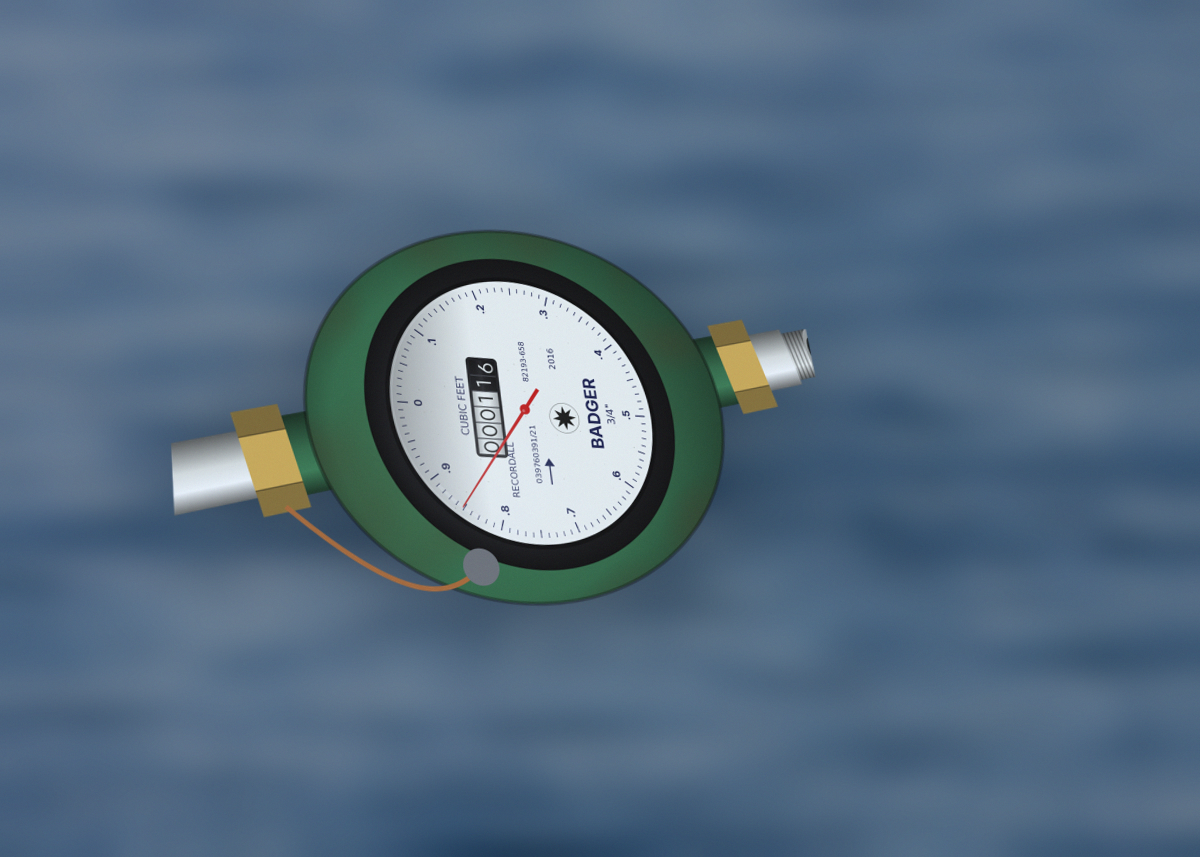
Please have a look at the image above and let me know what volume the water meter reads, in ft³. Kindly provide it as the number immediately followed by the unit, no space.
115.85ft³
